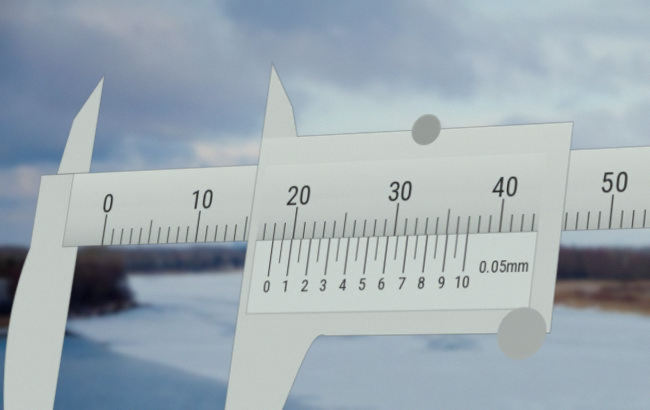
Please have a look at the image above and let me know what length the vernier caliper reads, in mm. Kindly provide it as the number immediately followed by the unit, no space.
18.0mm
